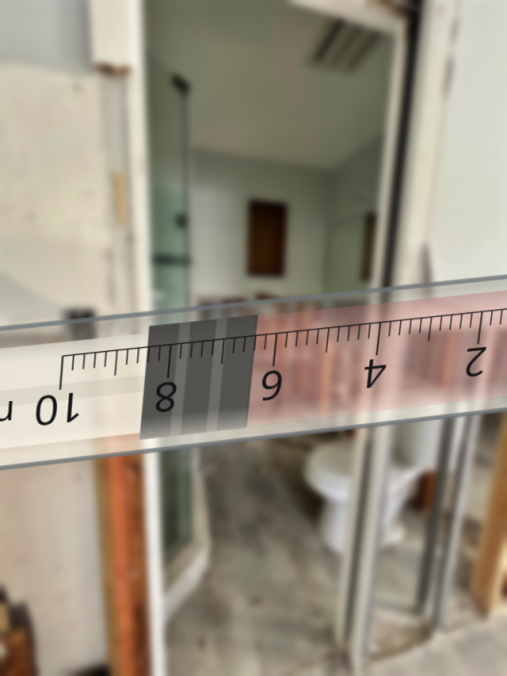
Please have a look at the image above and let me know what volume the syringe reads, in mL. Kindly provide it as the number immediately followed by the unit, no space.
6.4mL
